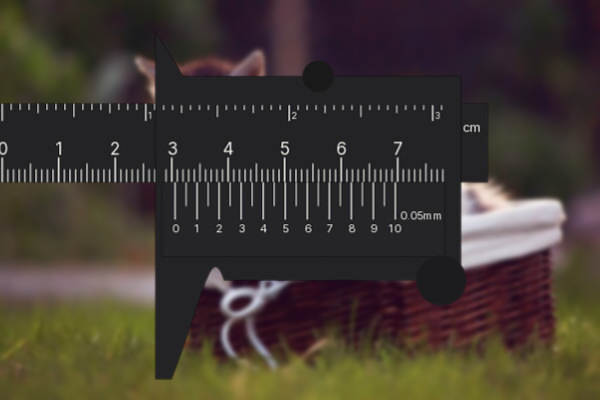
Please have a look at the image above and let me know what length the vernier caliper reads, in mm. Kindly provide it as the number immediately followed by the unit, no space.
30.6mm
